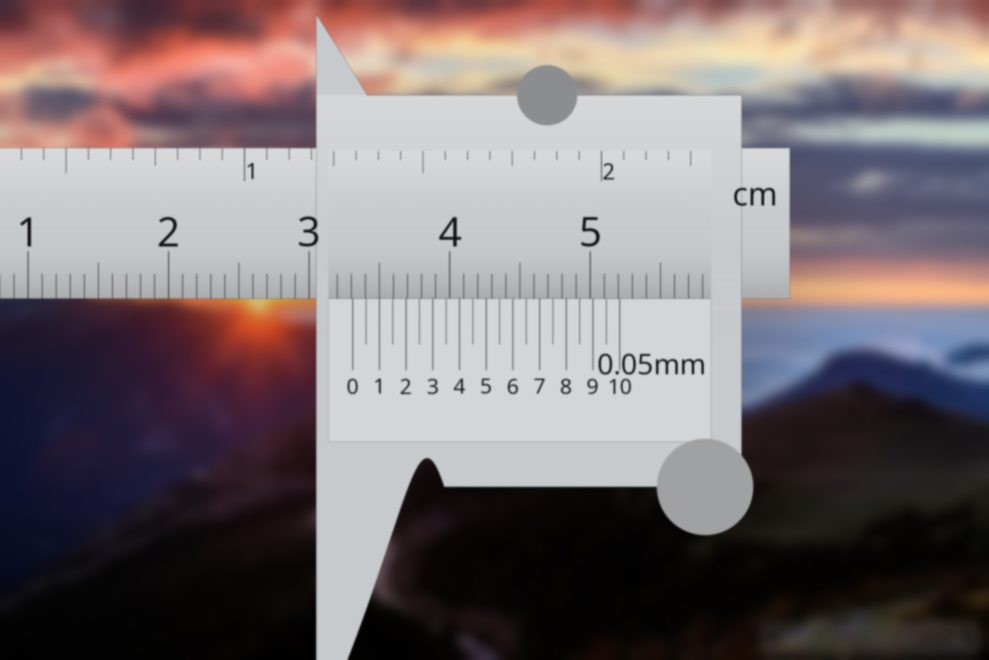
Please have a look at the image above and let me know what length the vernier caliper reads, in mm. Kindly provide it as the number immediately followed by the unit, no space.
33.1mm
